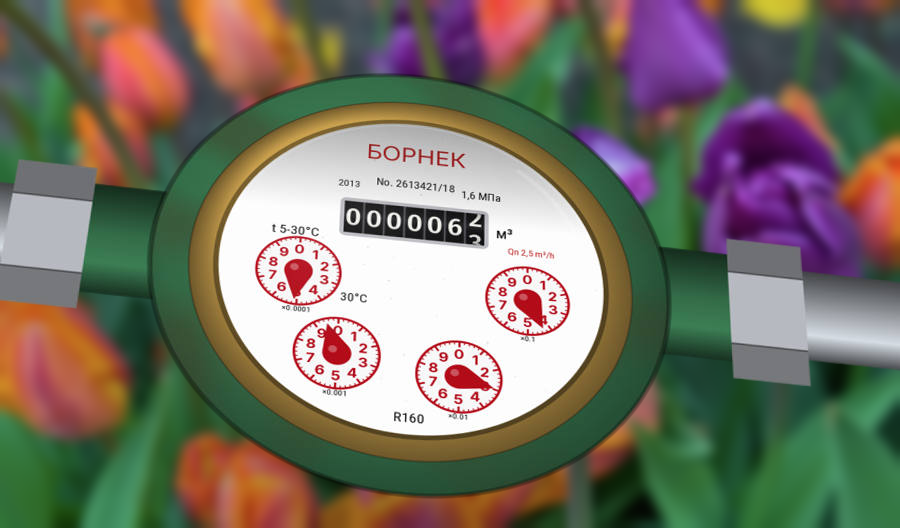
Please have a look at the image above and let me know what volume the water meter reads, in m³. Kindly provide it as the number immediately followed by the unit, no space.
62.4295m³
